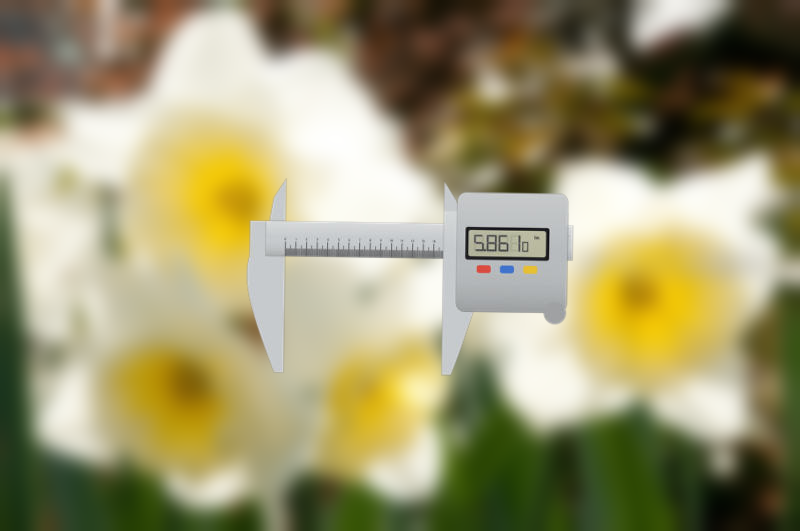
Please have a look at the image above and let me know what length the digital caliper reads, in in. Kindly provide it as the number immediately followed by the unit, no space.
5.8610in
